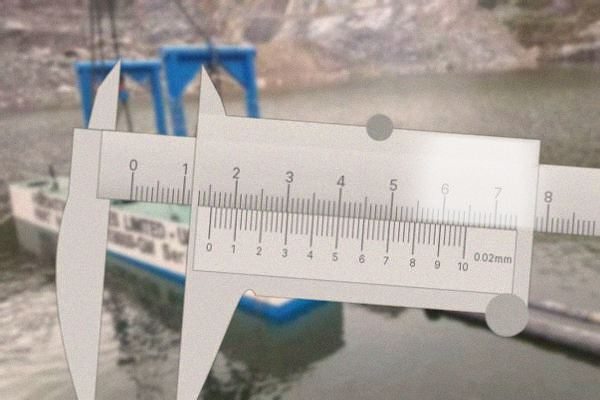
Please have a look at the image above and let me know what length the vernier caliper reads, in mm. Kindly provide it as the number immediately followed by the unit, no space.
15.5mm
